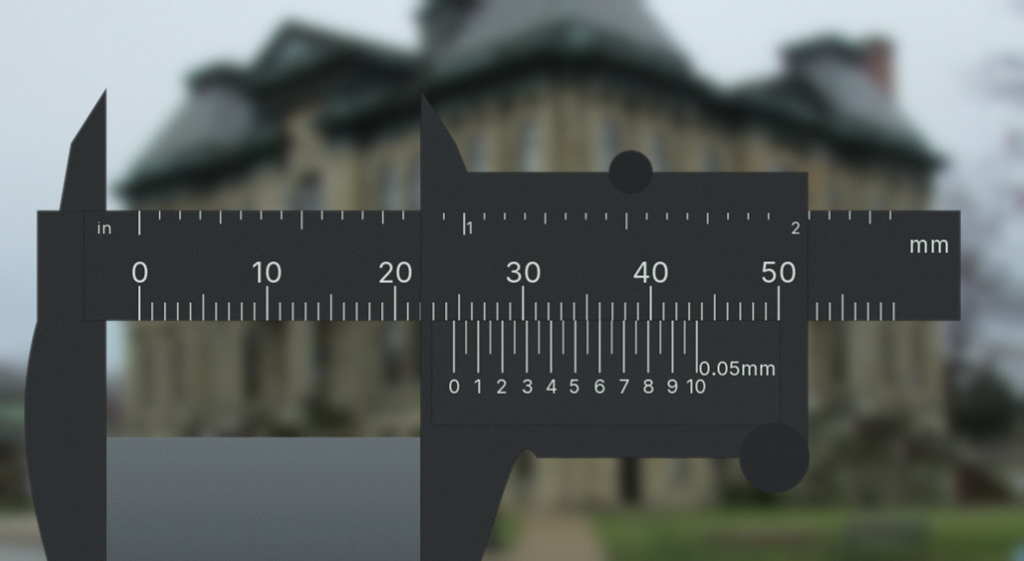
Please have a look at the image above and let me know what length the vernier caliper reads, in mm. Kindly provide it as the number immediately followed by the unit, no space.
24.6mm
